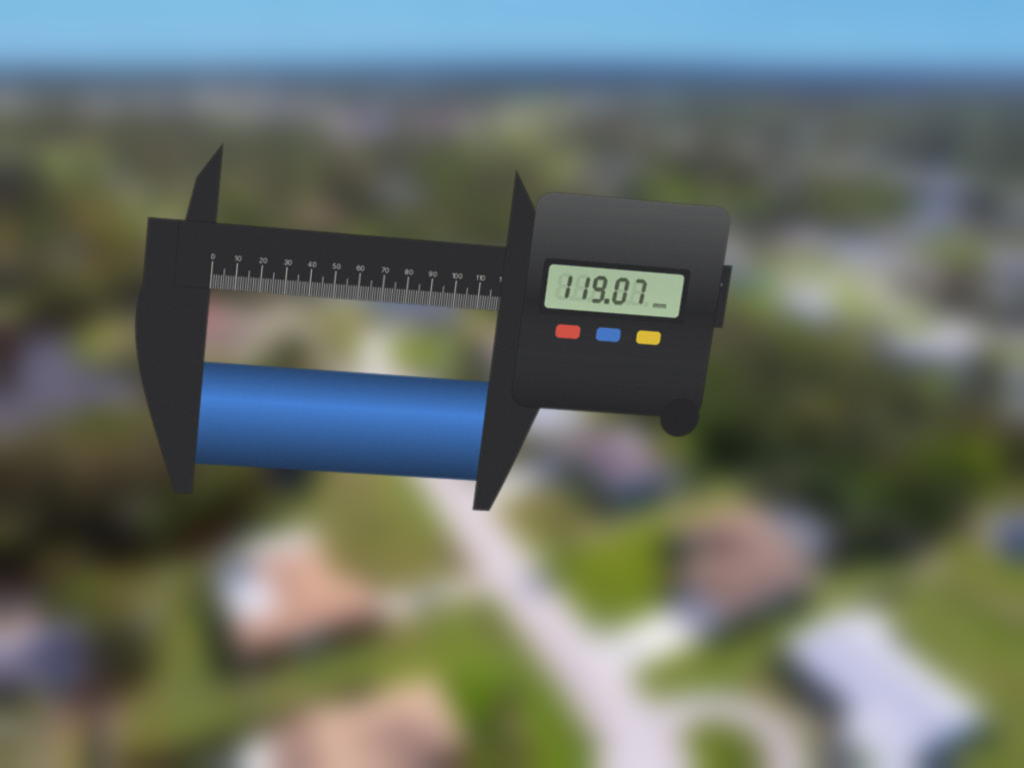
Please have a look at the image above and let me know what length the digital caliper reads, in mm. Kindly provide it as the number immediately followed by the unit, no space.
119.07mm
